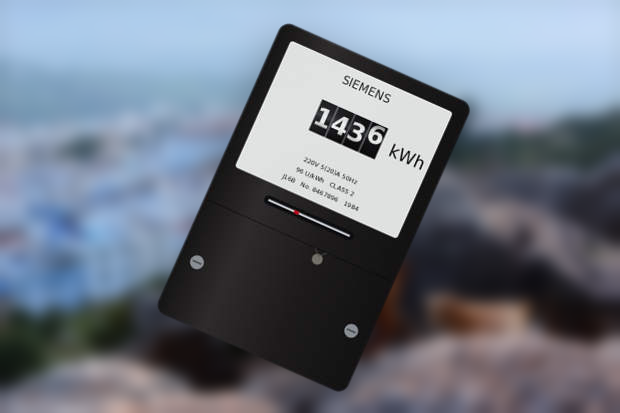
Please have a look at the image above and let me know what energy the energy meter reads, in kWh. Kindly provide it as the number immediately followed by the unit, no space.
1436kWh
